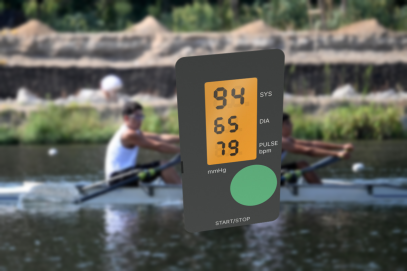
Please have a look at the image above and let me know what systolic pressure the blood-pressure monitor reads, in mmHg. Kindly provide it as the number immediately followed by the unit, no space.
94mmHg
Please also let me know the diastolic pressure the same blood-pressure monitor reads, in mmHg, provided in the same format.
65mmHg
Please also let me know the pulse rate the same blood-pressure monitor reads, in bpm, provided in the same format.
79bpm
